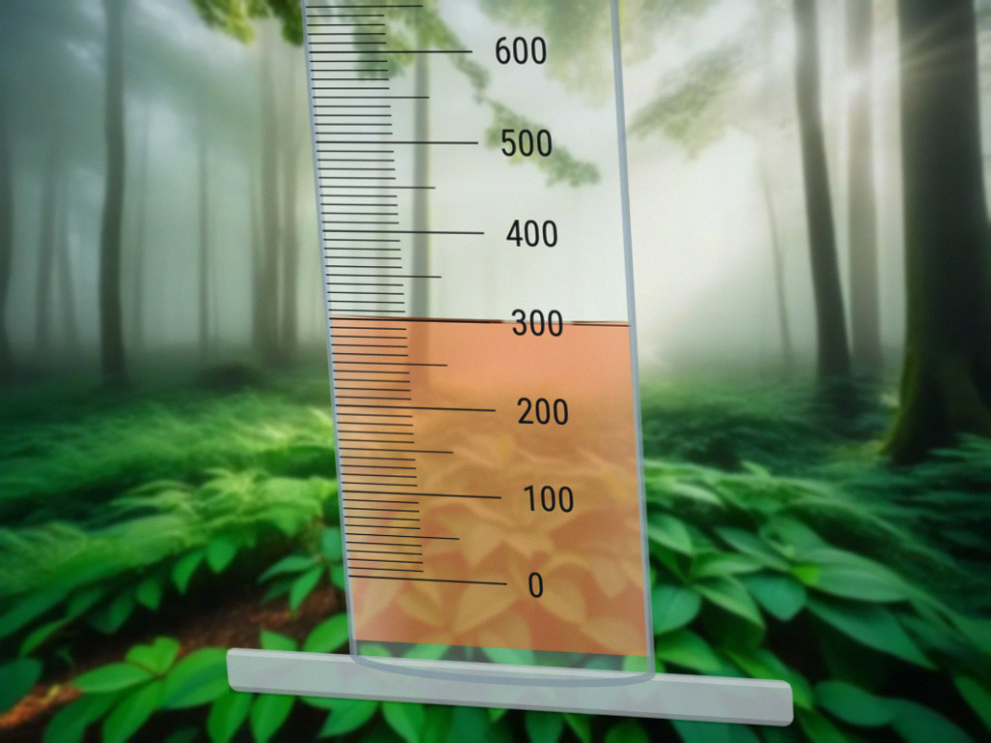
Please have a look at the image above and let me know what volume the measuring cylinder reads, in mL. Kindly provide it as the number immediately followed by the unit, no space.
300mL
